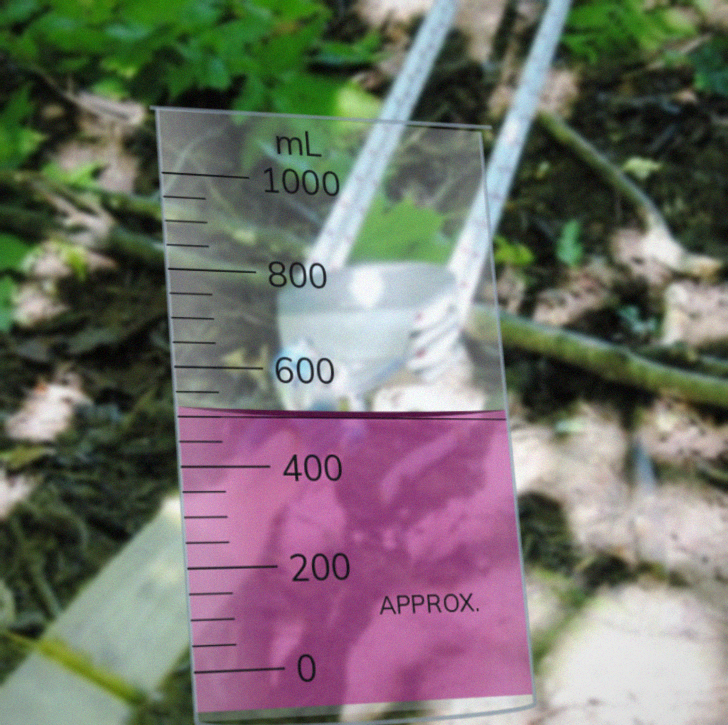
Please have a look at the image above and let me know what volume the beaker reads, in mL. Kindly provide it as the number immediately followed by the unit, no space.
500mL
